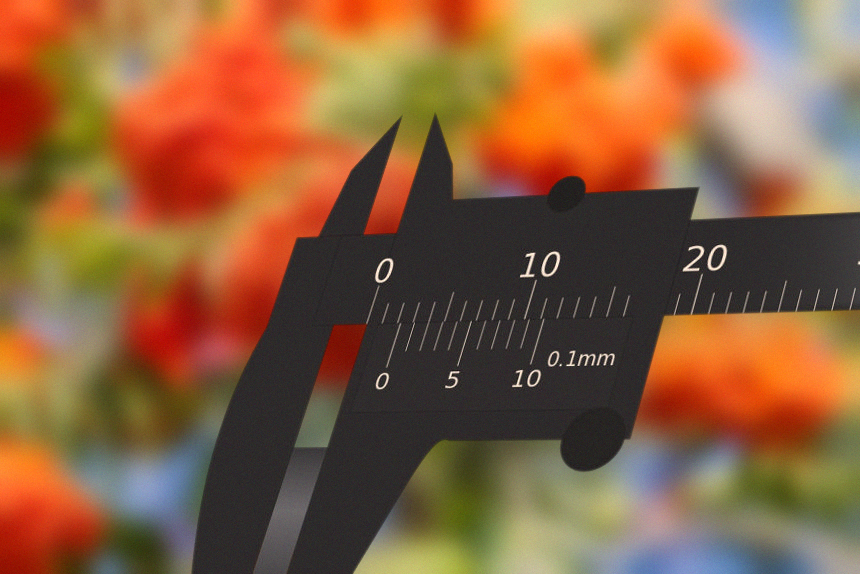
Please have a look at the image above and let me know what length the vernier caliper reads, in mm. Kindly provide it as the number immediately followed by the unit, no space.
2.2mm
